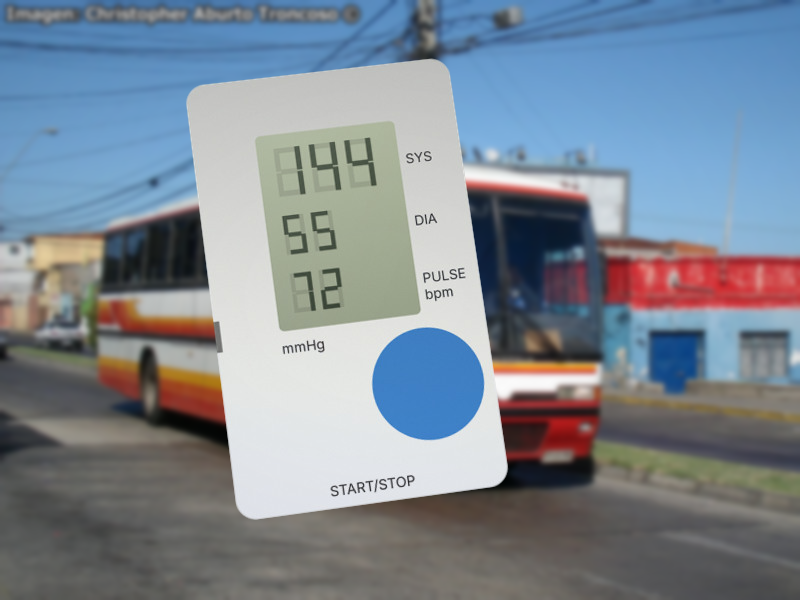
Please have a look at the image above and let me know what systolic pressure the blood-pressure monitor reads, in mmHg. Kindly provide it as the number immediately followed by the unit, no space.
144mmHg
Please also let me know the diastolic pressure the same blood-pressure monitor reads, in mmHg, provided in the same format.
55mmHg
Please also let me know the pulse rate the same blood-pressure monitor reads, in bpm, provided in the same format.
72bpm
